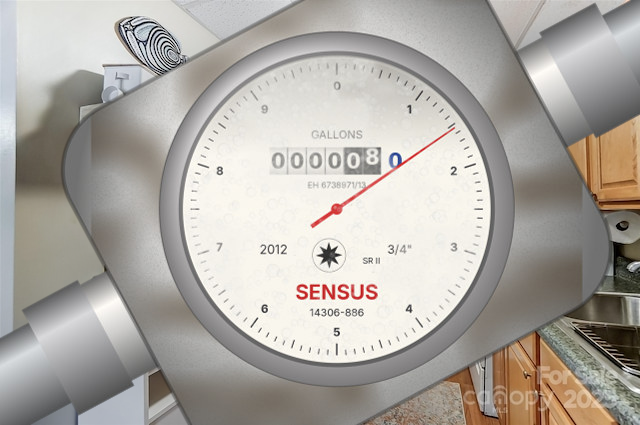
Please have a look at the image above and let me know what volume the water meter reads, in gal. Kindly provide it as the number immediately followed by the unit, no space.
81.5gal
